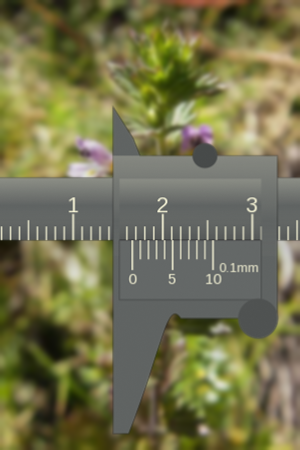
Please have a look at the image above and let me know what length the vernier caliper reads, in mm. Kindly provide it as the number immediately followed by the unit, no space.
16.6mm
